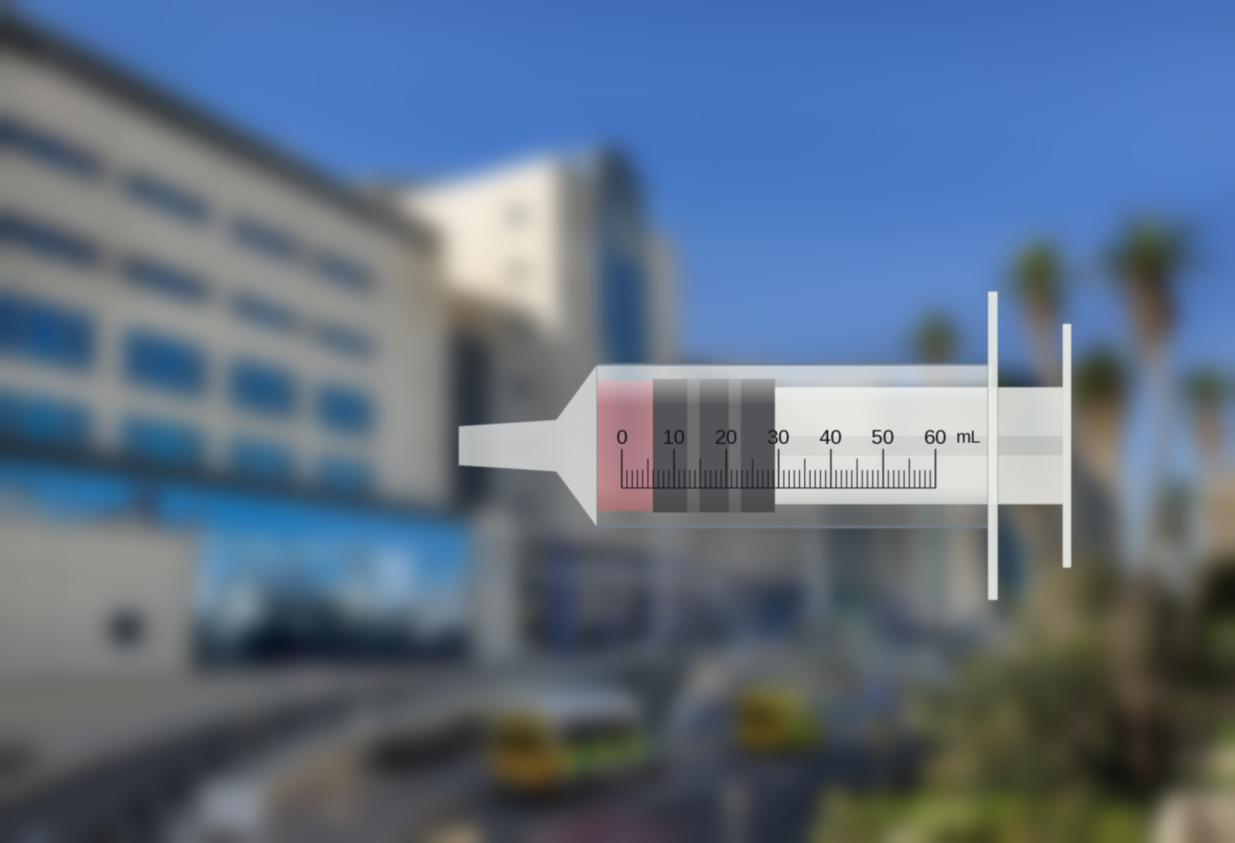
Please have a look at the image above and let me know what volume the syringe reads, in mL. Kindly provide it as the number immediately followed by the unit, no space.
6mL
